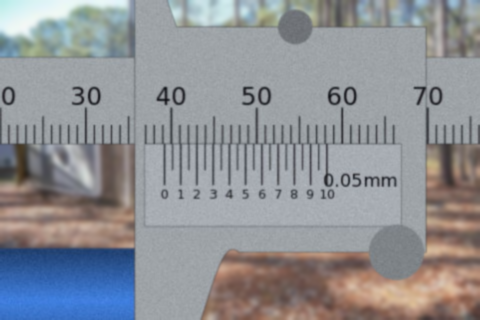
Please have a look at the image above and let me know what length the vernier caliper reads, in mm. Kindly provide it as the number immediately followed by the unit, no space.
39.2mm
